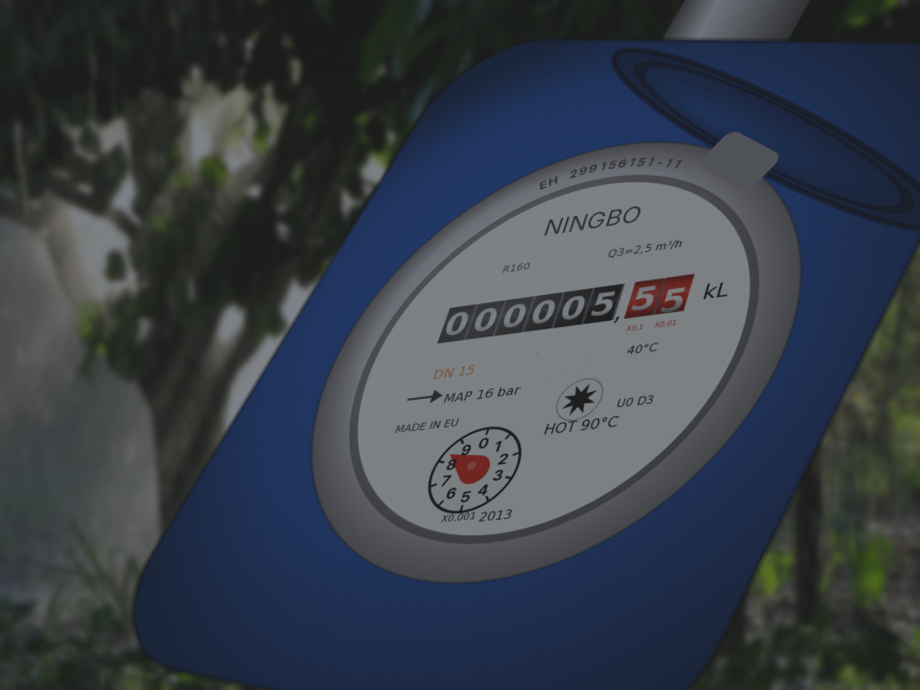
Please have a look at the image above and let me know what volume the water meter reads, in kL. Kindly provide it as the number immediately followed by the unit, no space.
5.548kL
